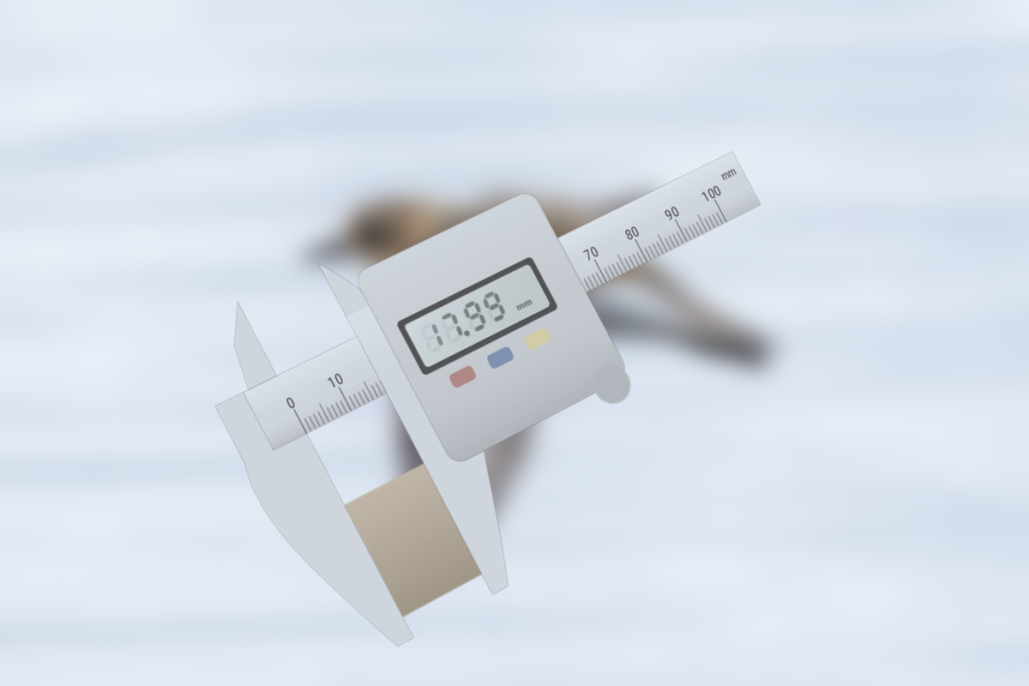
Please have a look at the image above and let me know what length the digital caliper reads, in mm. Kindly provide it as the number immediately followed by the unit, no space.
17.99mm
